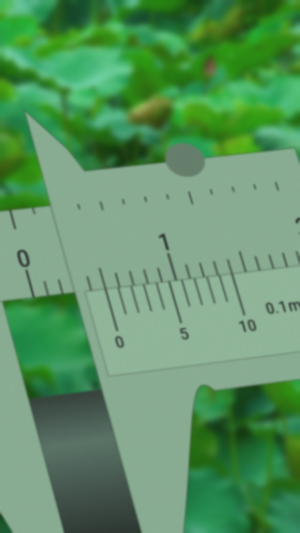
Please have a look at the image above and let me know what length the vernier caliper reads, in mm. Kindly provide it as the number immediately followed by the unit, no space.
5.0mm
